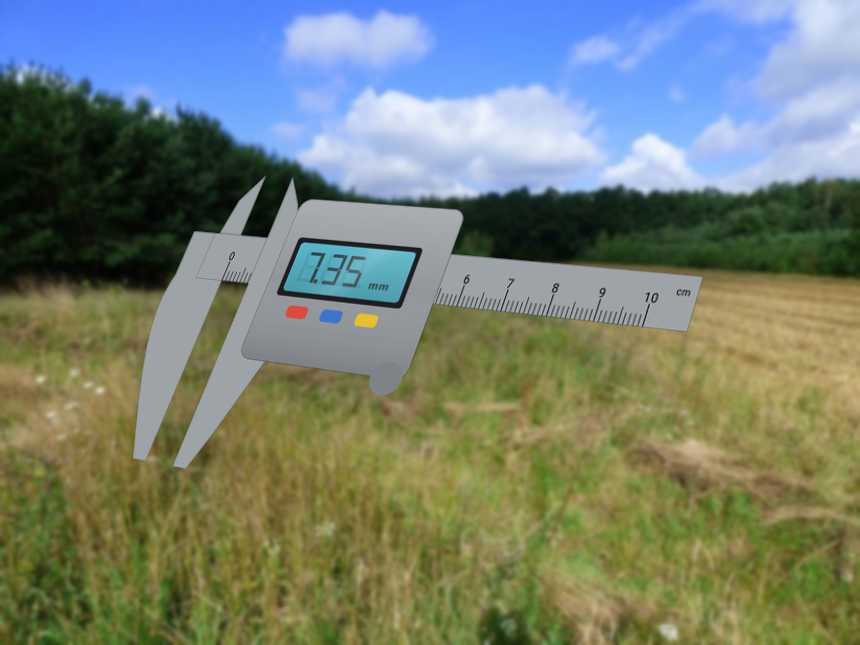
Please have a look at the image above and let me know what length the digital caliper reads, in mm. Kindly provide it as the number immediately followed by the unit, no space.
7.35mm
